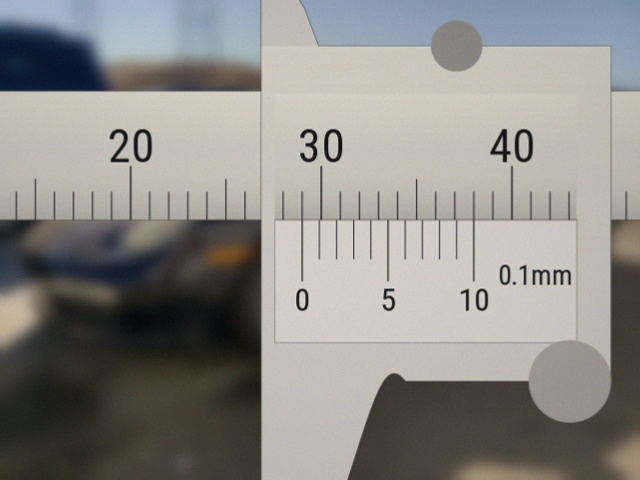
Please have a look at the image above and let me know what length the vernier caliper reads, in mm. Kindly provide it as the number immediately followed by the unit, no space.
29.0mm
